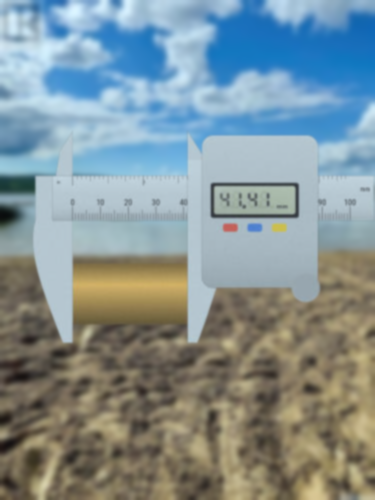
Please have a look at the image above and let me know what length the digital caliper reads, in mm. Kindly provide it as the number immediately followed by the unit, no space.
41.41mm
